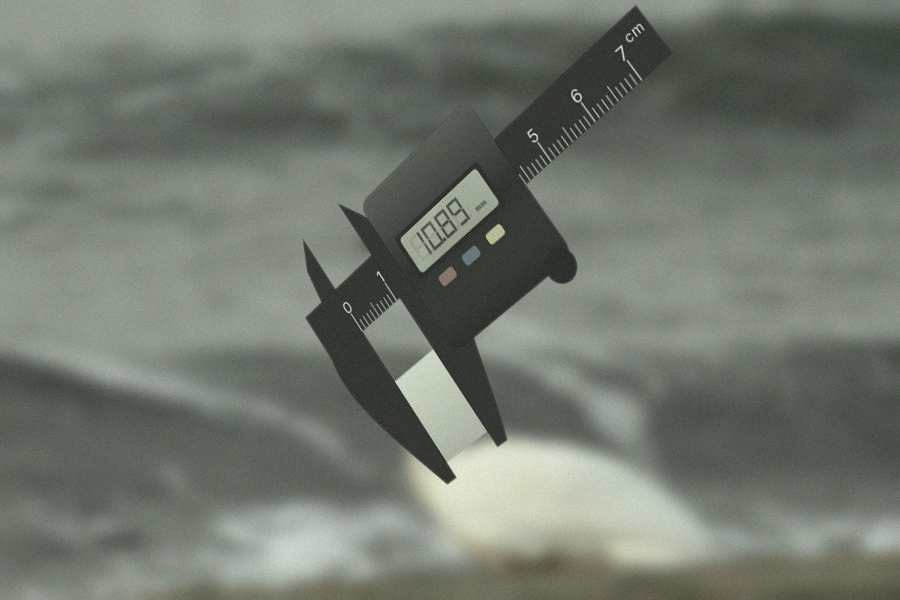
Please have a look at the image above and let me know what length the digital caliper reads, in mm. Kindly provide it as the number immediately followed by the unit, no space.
10.89mm
